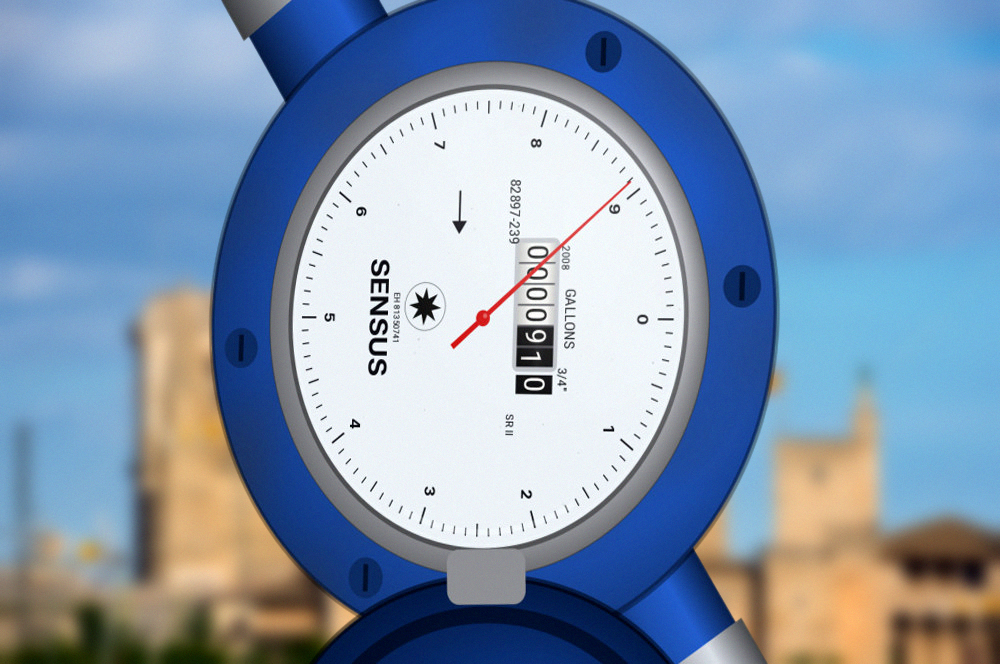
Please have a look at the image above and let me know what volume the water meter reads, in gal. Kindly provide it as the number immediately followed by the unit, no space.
908.9gal
